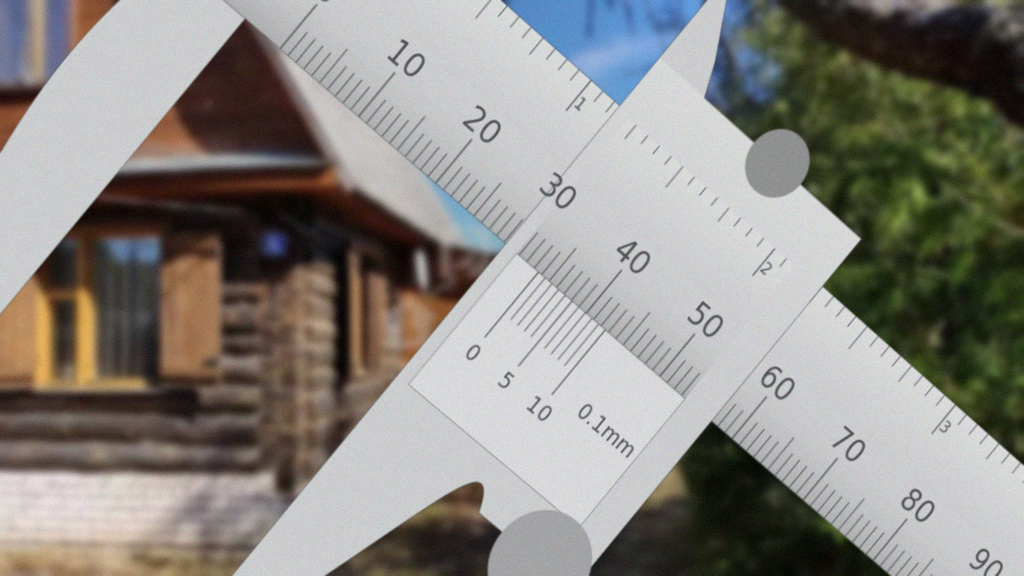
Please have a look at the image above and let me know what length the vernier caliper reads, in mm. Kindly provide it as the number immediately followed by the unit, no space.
33.6mm
